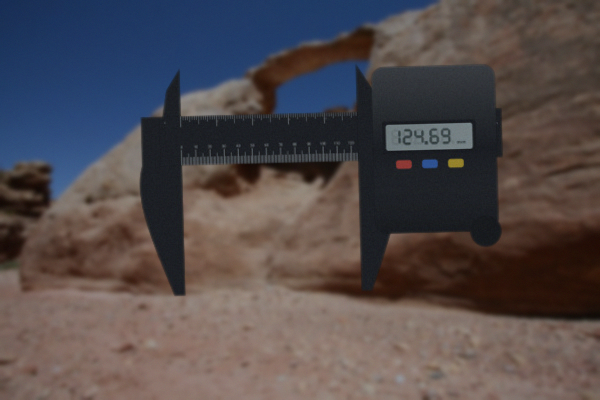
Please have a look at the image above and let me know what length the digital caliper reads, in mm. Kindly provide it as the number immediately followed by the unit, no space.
124.69mm
